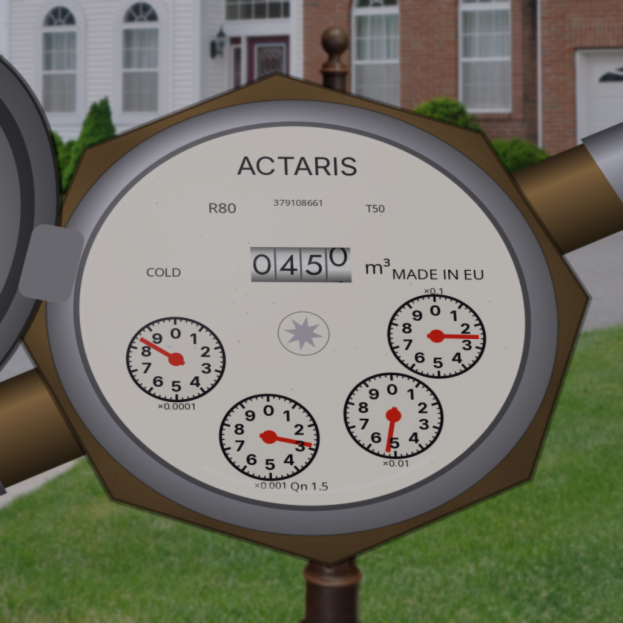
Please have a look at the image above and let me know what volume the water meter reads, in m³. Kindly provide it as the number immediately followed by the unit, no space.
450.2528m³
